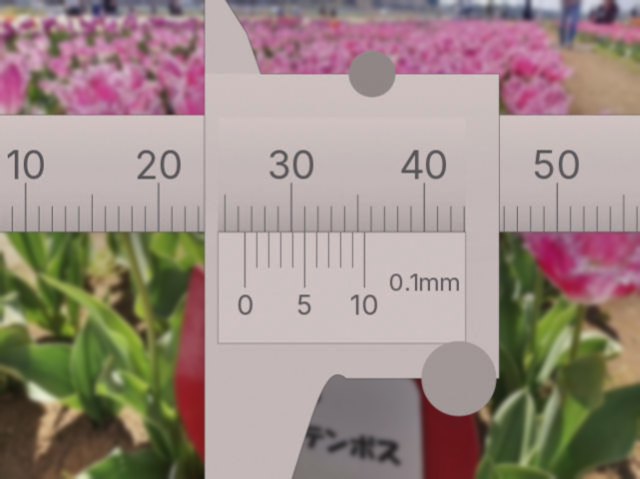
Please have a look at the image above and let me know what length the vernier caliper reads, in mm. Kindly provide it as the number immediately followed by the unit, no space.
26.5mm
